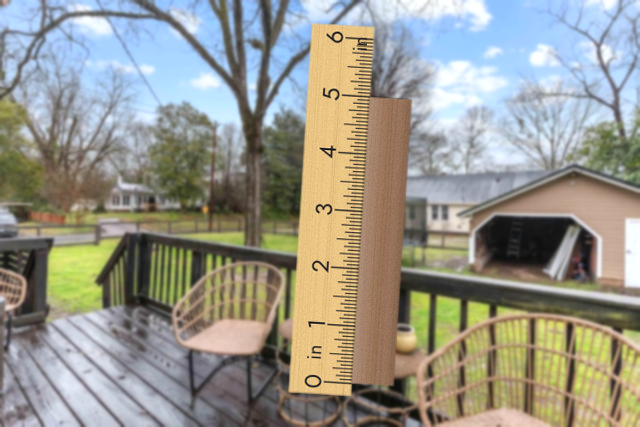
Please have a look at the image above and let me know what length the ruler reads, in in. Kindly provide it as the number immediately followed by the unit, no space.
5in
